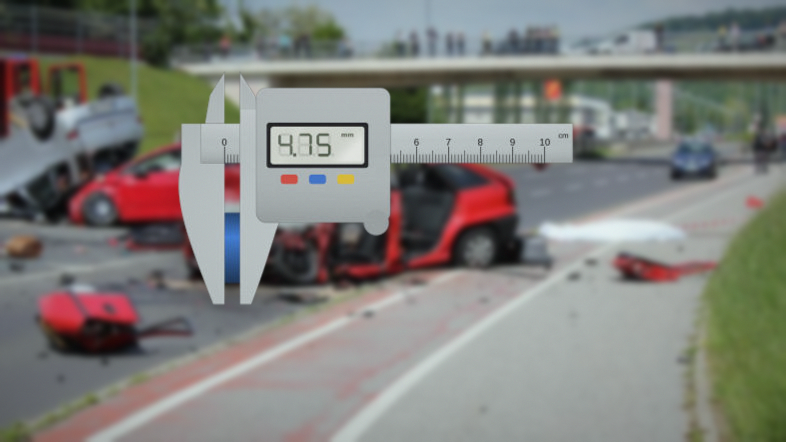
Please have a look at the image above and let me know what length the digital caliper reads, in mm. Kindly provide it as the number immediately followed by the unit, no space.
4.75mm
